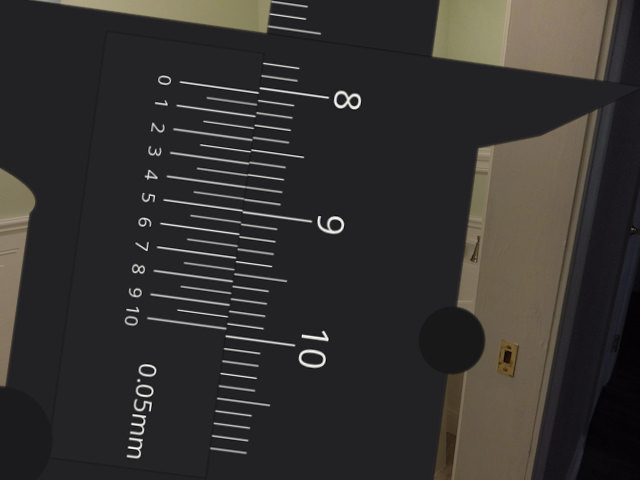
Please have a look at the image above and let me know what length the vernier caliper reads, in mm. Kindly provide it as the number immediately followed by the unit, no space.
80.4mm
